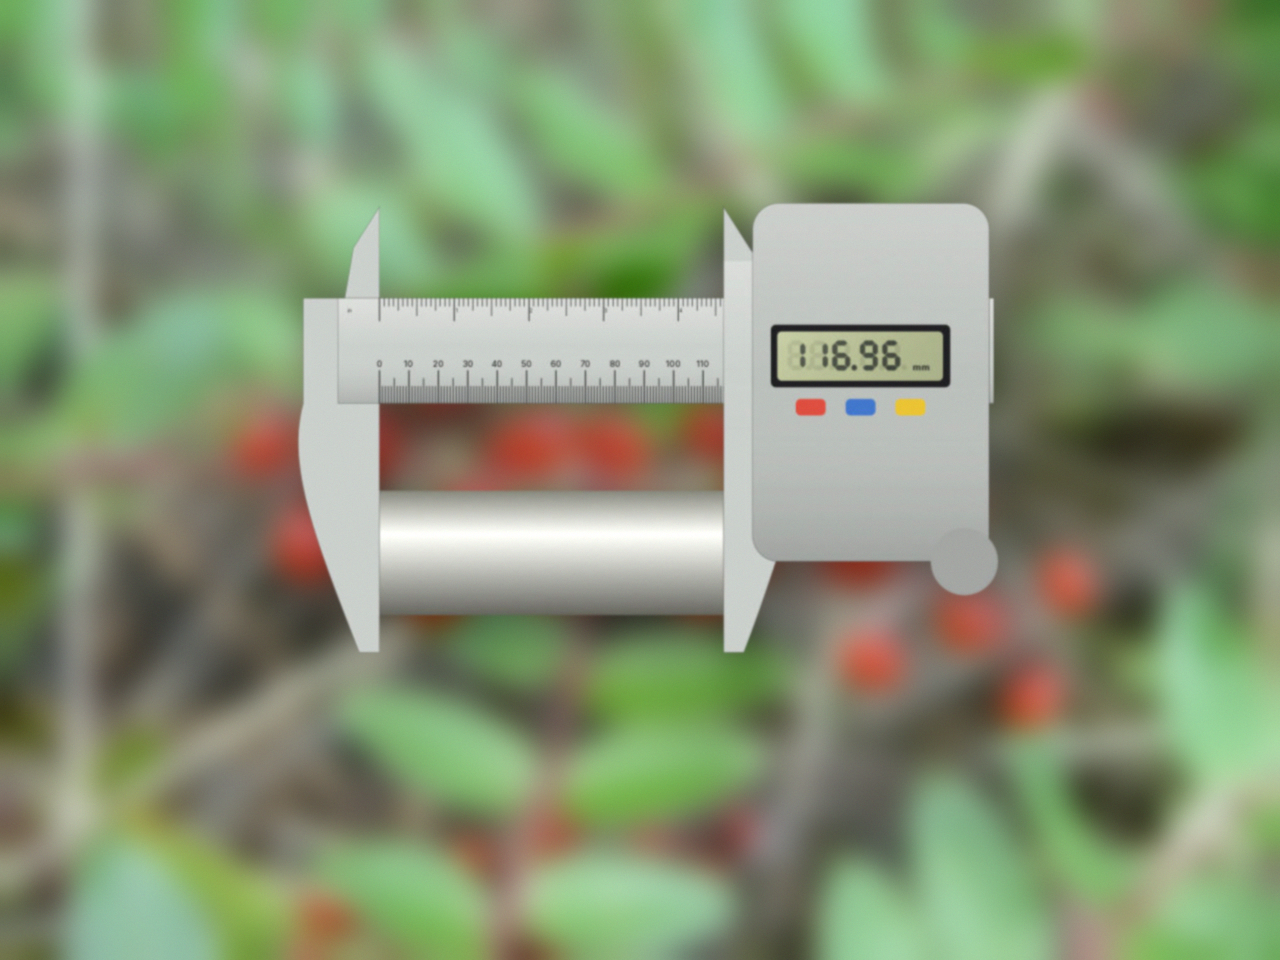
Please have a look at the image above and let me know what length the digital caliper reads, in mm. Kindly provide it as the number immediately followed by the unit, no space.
116.96mm
